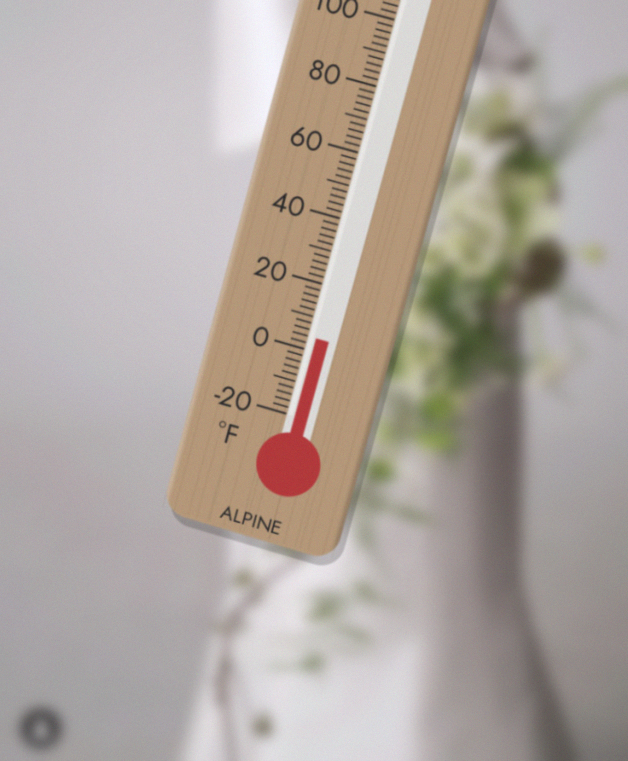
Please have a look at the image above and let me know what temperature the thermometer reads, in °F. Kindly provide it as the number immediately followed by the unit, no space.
4°F
